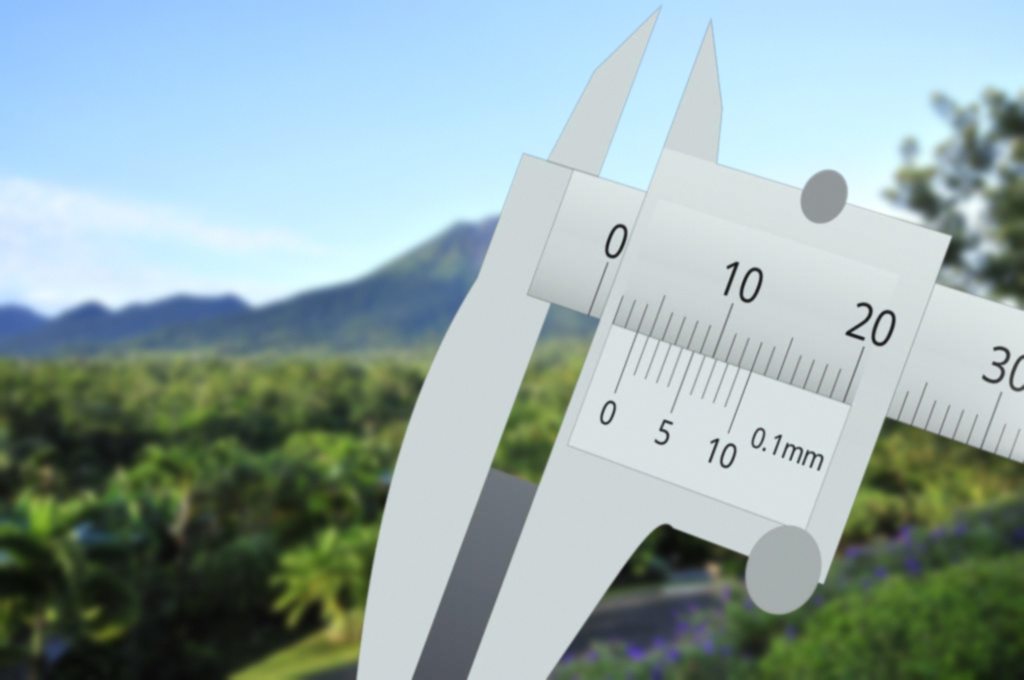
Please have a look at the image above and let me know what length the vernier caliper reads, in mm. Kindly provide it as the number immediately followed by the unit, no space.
4.0mm
